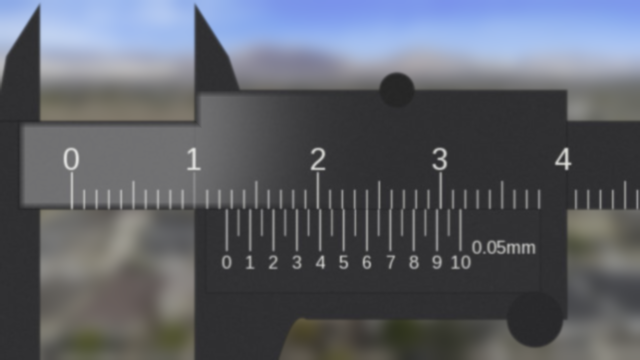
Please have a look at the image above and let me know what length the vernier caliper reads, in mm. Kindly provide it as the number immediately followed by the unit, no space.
12.6mm
